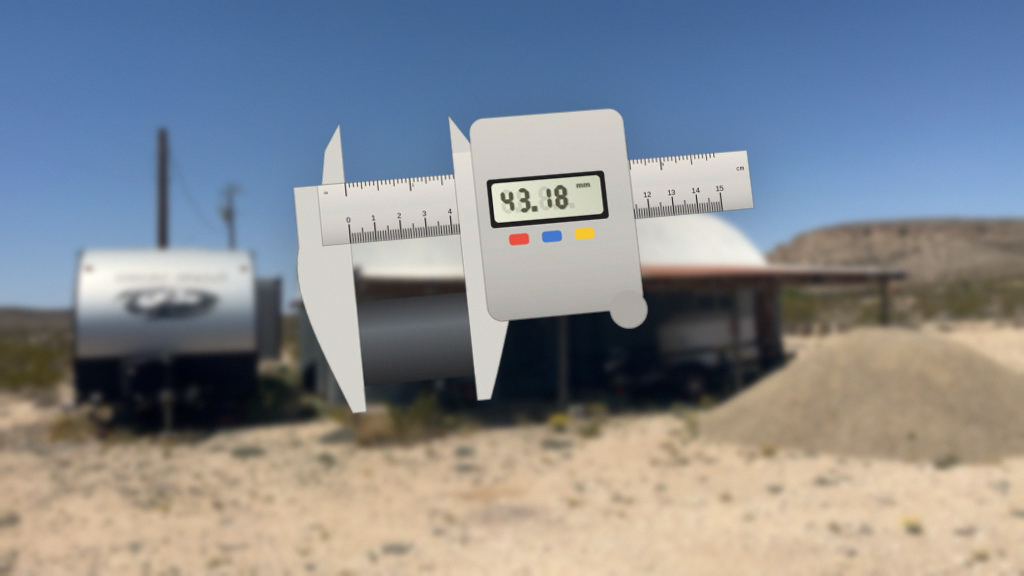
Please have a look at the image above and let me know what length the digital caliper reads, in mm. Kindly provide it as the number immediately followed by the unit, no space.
43.18mm
